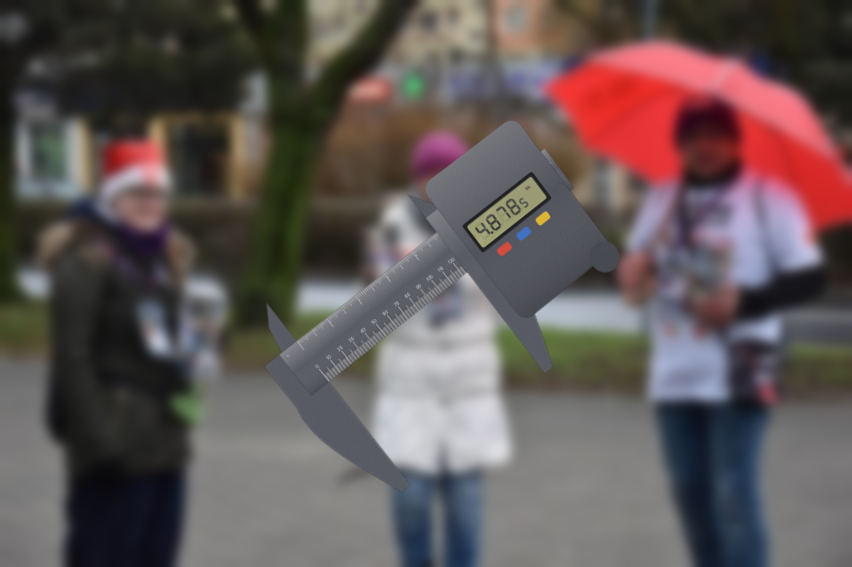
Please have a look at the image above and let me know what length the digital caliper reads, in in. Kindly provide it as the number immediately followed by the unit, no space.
4.8785in
